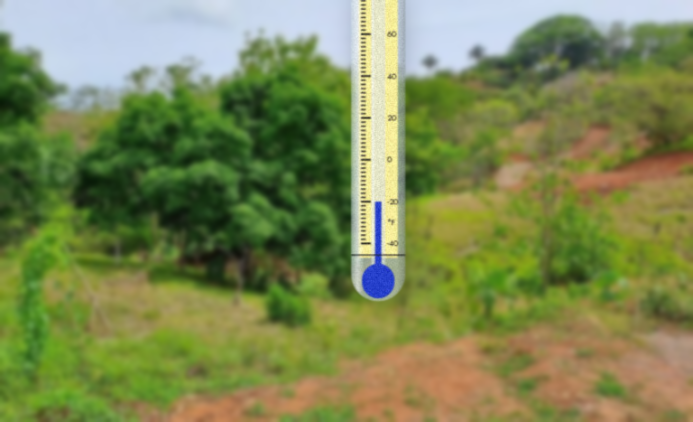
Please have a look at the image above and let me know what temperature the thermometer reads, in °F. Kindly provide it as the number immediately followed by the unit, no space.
-20°F
